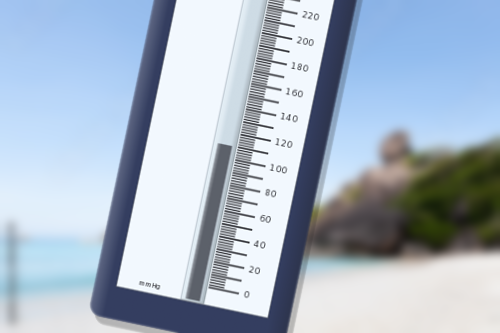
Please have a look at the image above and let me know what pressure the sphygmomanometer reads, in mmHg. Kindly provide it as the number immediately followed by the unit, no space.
110mmHg
